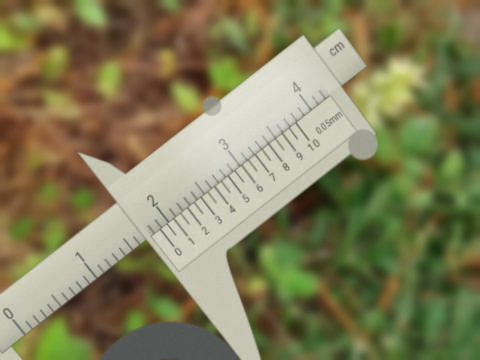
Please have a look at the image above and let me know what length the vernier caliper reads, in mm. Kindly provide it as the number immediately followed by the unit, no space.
18.8mm
